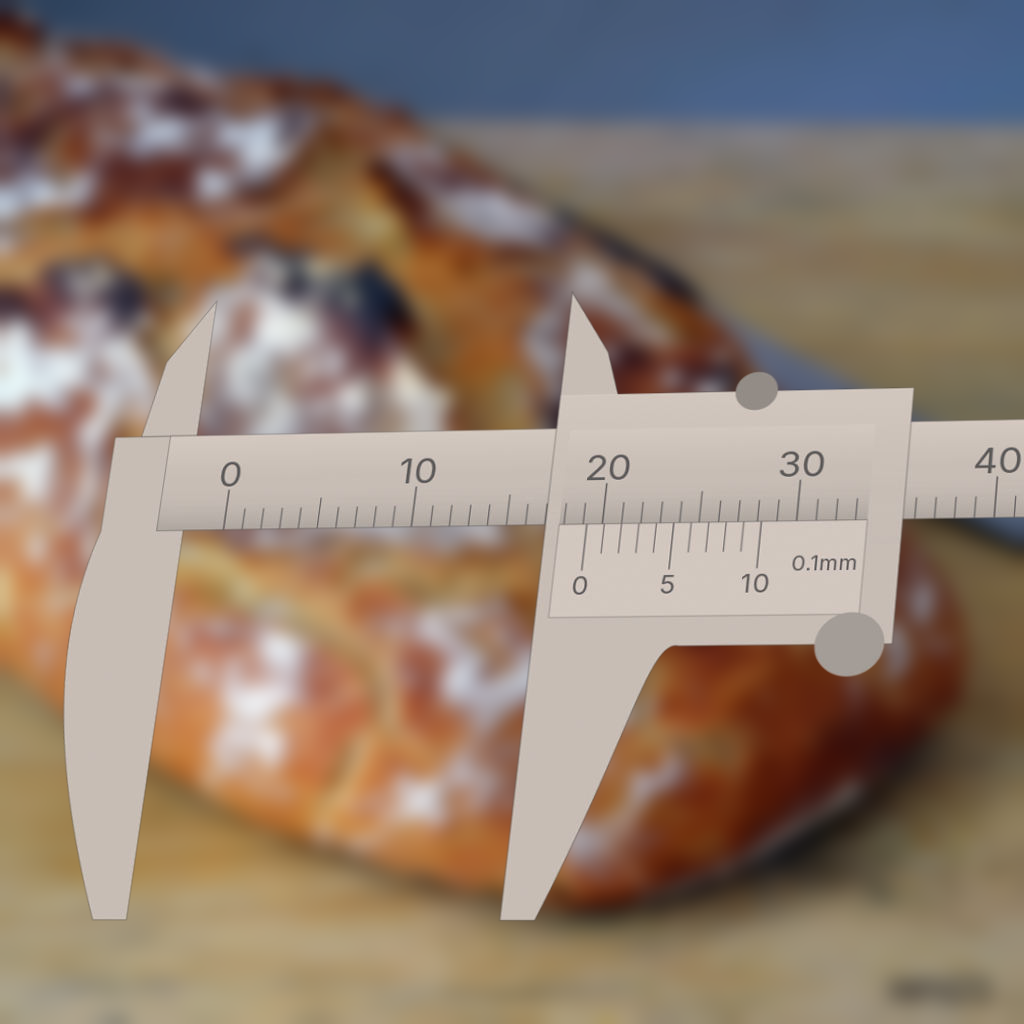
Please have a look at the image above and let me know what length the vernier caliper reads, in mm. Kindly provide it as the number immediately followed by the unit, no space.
19.2mm
